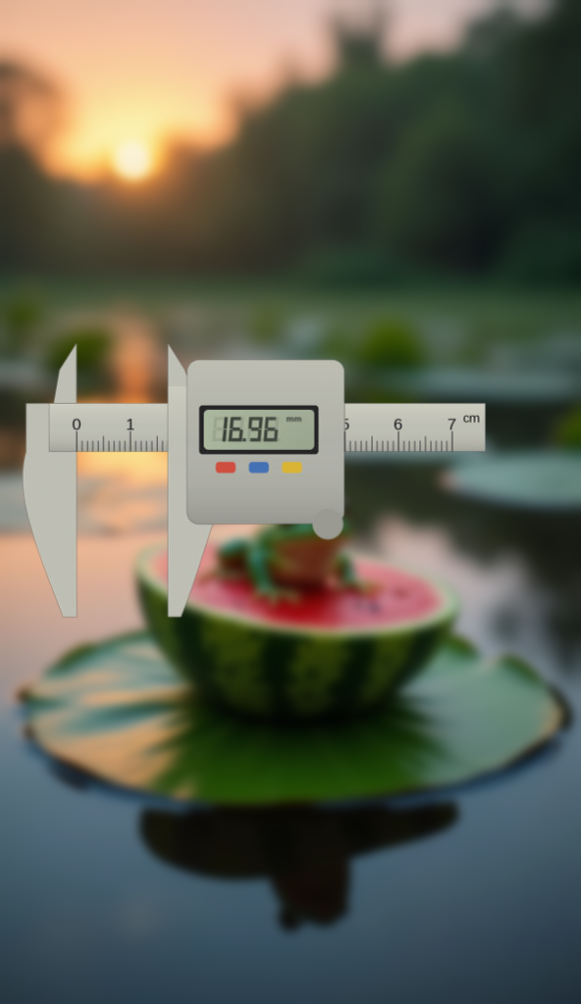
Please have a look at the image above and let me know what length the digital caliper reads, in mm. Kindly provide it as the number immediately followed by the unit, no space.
16.96mm
